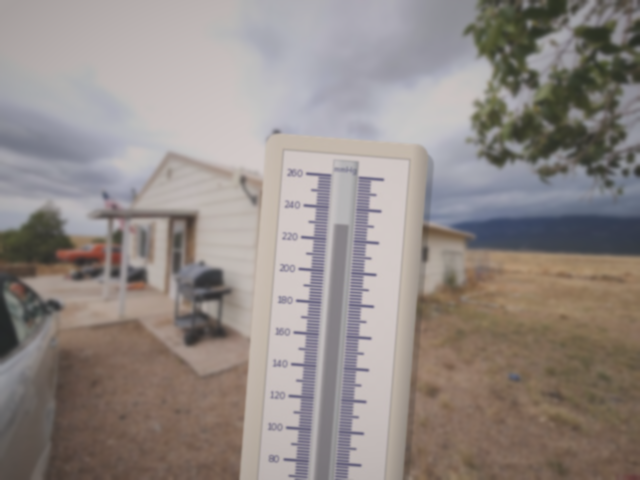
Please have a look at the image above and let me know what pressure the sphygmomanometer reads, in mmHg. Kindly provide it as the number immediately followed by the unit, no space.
230mmHg
